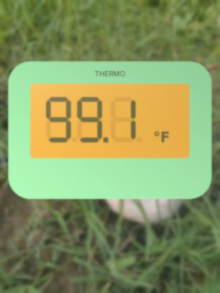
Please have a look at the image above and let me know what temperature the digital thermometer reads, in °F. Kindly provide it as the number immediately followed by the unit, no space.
99.1°F
